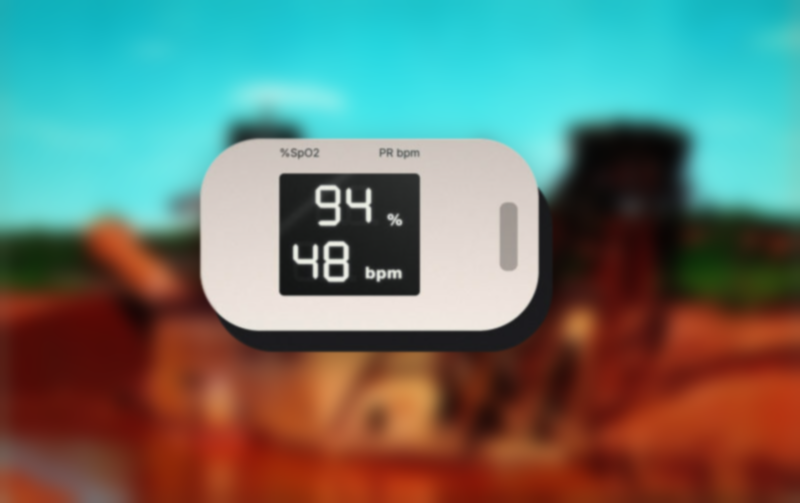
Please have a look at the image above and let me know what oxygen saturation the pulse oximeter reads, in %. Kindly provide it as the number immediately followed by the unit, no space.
94%
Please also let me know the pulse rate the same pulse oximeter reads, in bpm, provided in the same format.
48bpm
